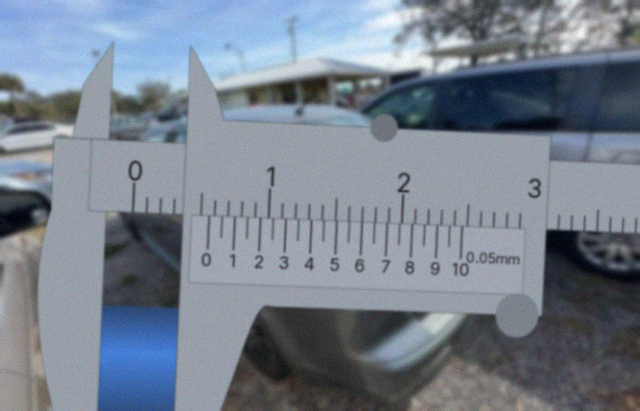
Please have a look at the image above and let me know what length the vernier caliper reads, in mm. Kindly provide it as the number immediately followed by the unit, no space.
5.6mm
